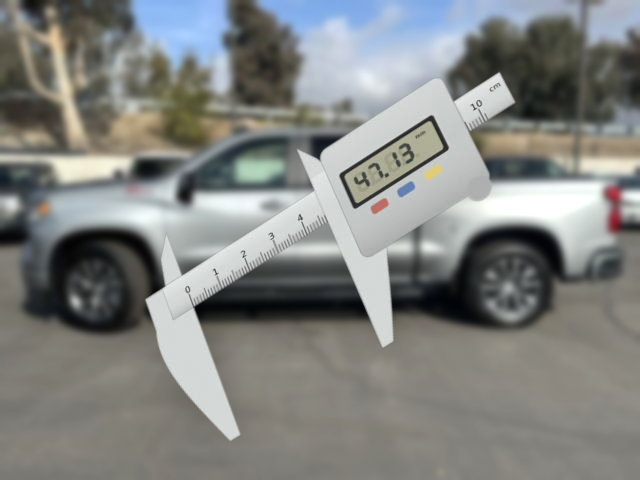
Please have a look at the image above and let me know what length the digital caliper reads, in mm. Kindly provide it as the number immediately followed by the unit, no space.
47.13mm
